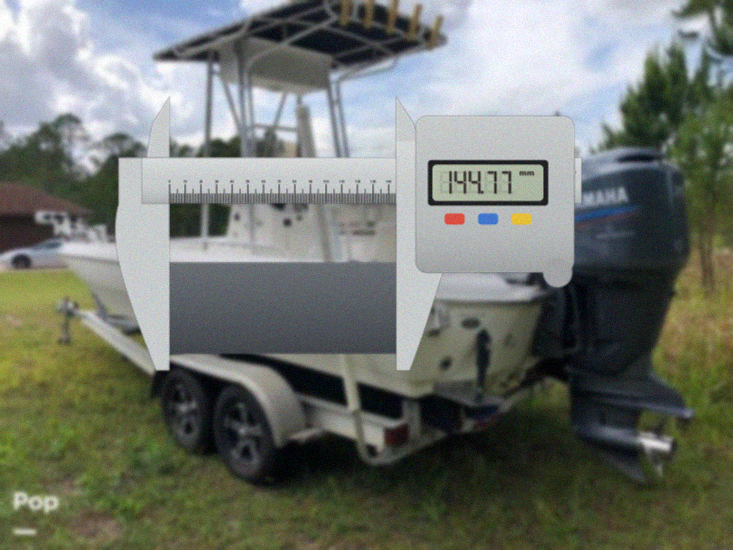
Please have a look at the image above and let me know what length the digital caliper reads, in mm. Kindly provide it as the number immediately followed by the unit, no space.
144.77mm
